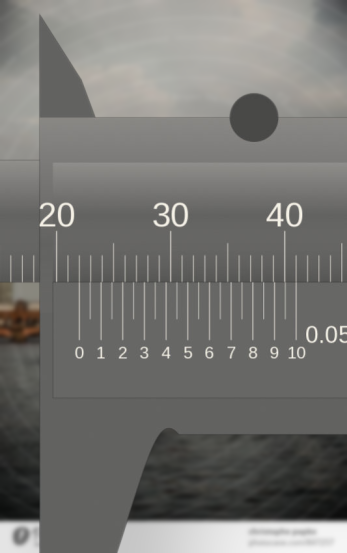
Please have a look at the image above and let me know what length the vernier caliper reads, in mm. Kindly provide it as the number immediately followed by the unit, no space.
22.0mm
